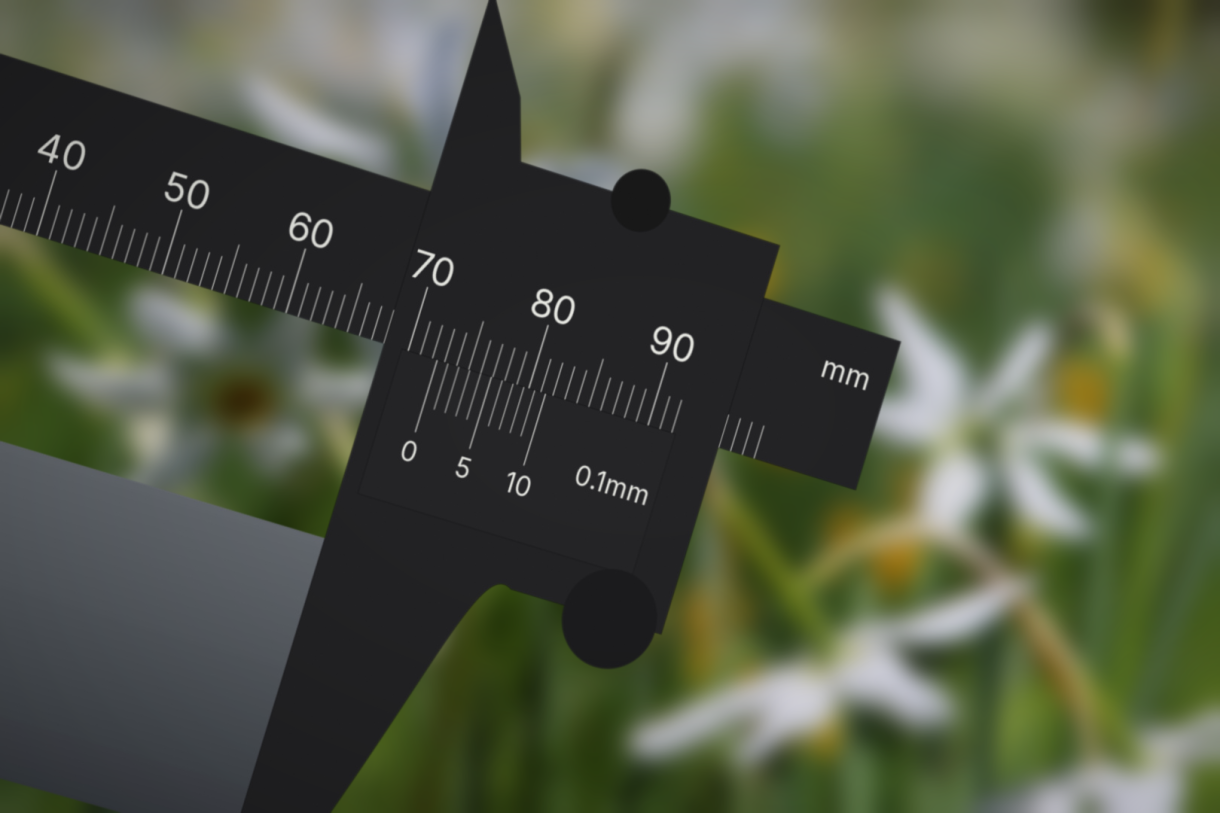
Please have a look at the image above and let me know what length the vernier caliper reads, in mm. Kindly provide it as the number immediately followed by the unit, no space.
72.4mm
